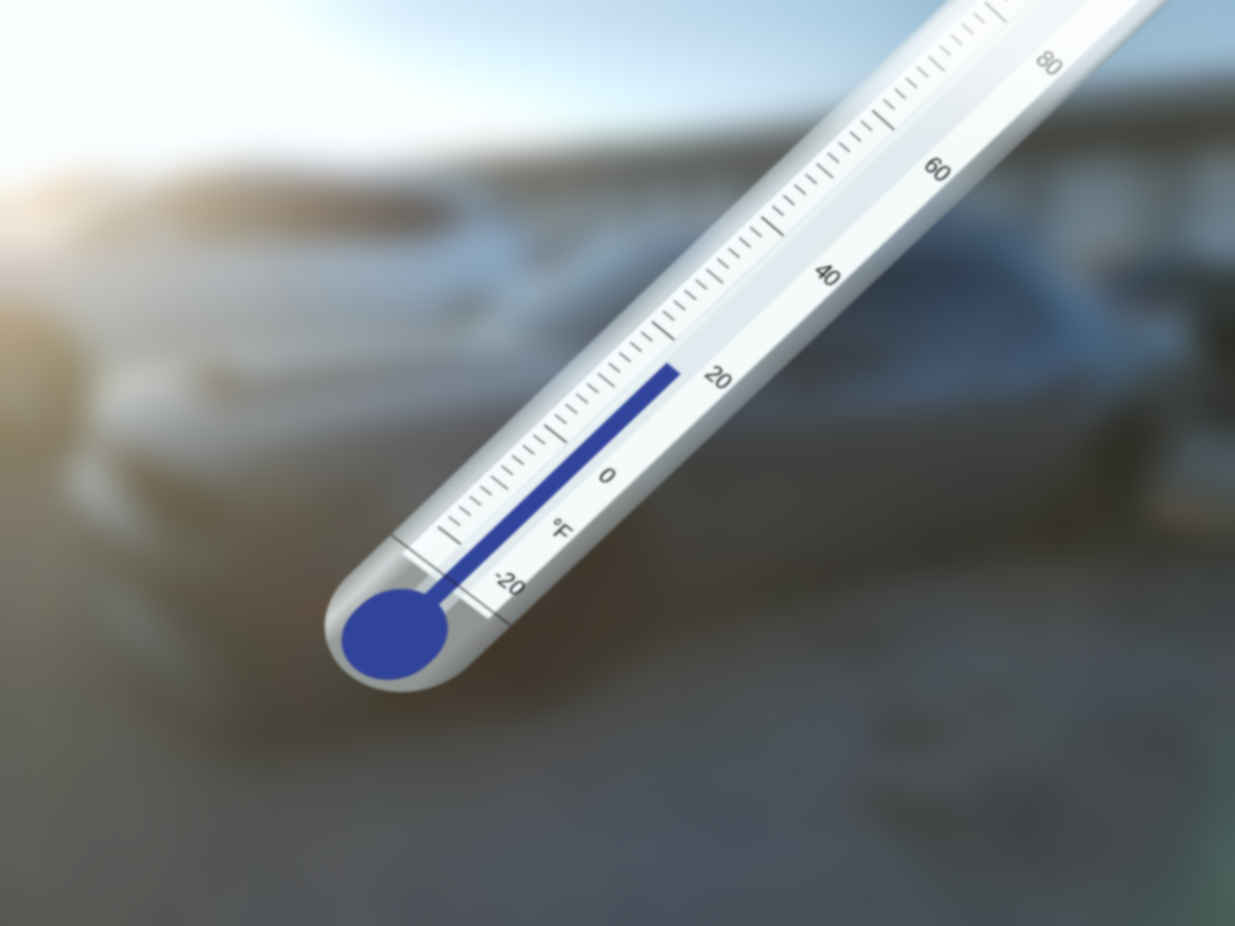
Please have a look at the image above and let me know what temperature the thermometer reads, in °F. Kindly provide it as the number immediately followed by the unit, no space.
17°F
